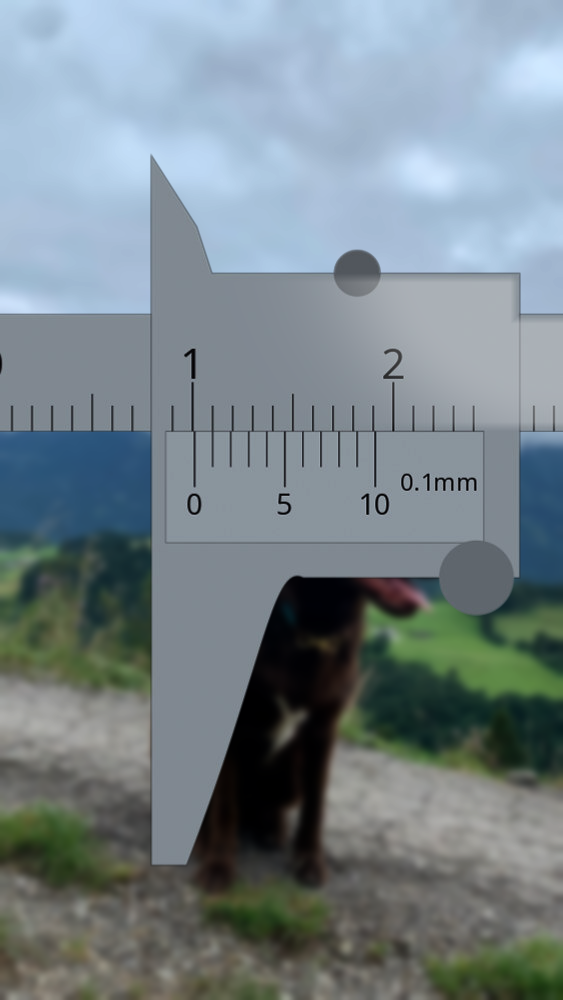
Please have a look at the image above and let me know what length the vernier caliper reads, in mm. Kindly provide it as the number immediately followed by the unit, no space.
10.1mm
